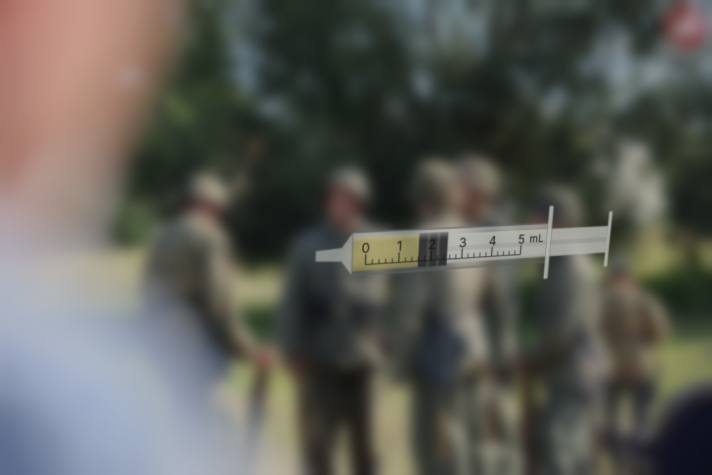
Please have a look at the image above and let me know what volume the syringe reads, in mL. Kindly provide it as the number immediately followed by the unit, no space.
1.6mL
